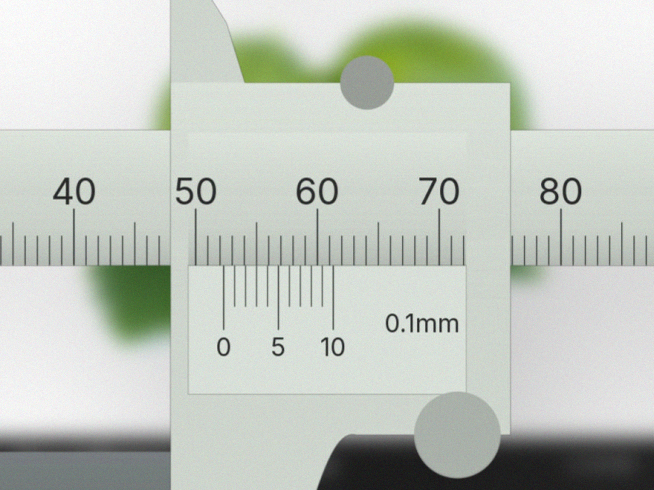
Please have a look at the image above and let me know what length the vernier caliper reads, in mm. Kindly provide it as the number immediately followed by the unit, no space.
52.3mm
